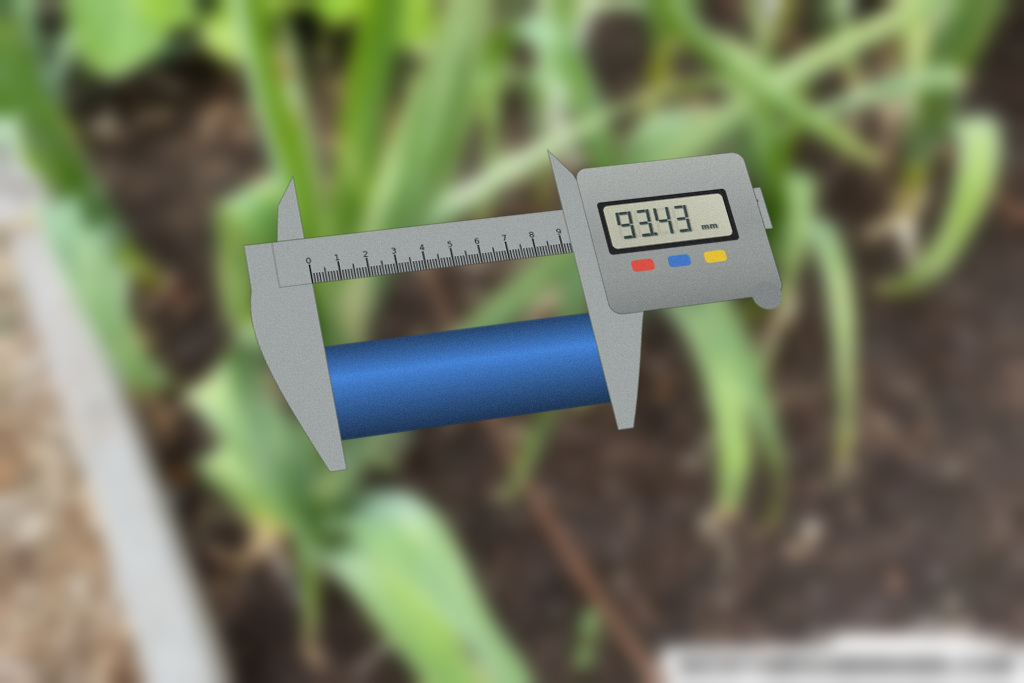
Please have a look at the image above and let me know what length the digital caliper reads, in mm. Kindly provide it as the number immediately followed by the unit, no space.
93.43mm
